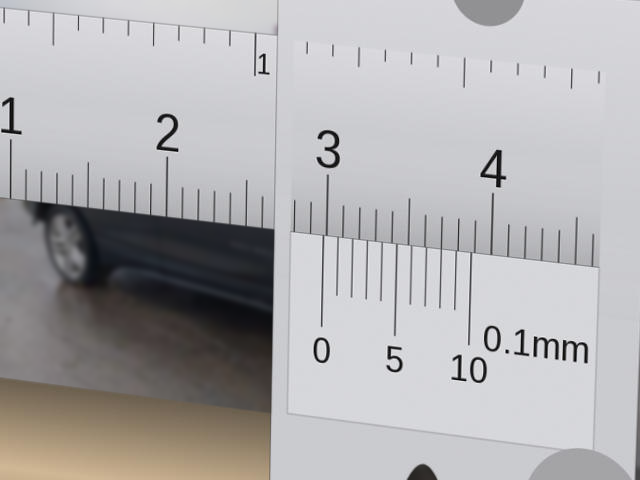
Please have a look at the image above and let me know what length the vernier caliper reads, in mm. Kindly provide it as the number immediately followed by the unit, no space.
29.8mm
